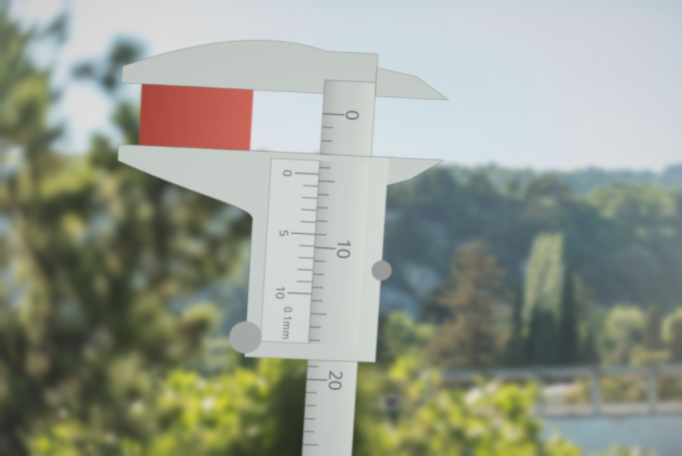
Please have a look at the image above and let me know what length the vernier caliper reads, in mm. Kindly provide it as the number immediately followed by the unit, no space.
4.5mm
